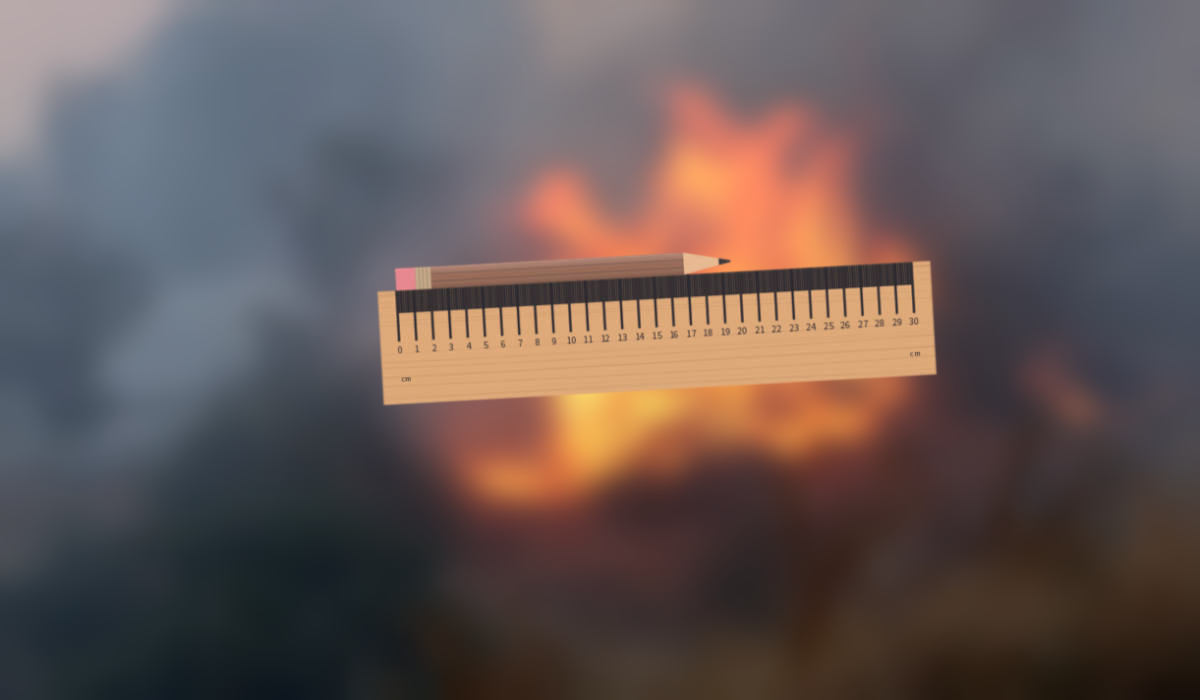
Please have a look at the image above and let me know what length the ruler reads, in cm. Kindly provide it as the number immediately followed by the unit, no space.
19.5cm
